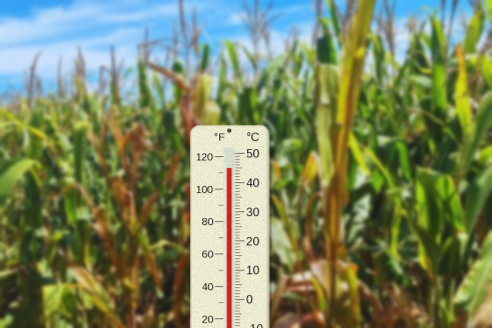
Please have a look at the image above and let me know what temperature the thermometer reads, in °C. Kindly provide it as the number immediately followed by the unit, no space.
45°C
